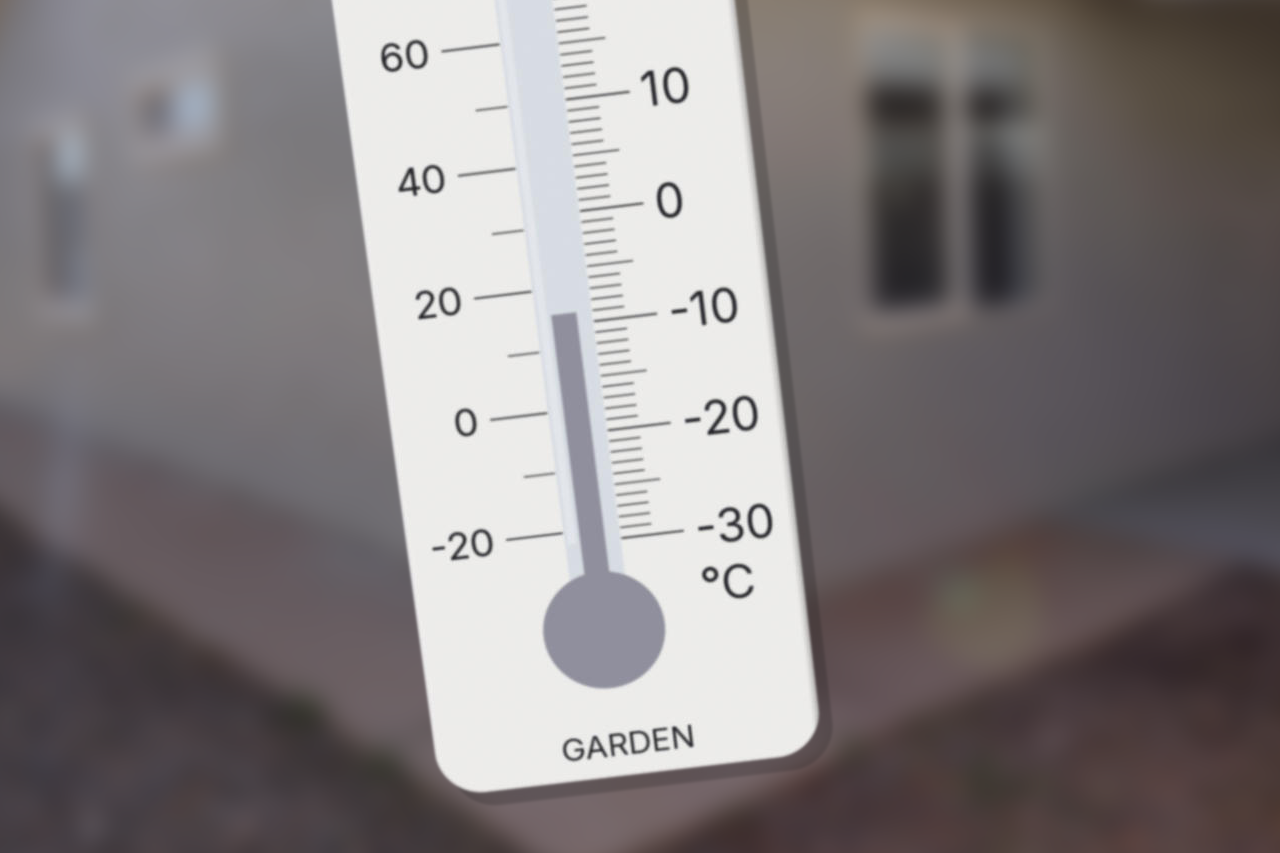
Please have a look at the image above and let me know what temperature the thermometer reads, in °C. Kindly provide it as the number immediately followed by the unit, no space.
-9°C
